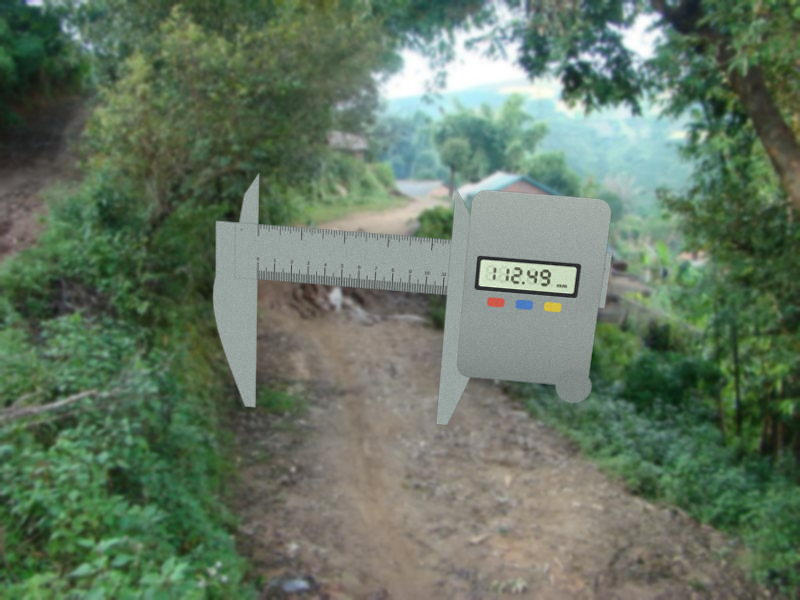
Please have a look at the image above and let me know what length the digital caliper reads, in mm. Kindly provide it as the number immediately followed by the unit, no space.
112.49mm
